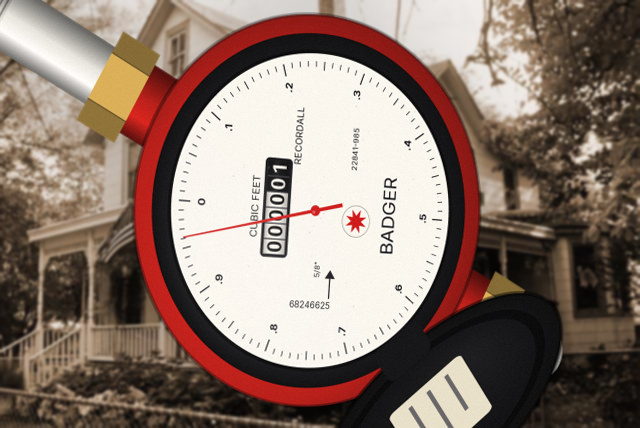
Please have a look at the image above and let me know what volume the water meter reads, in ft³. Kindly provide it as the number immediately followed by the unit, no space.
0.96ft³
